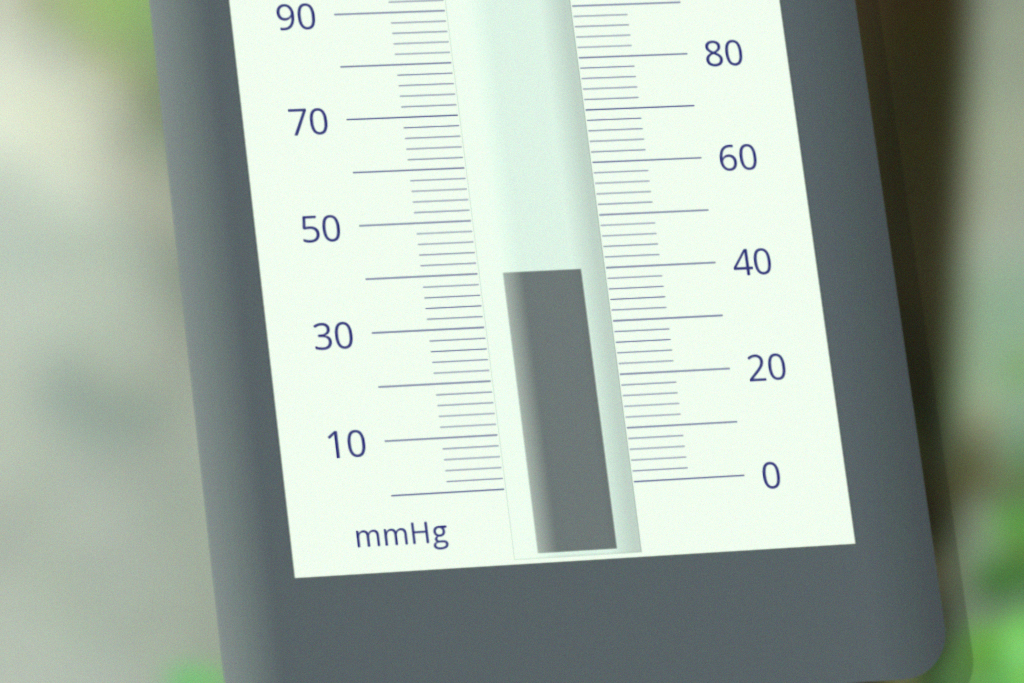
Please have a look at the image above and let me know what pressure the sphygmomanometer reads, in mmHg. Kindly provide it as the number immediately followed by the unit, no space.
40mmHg
